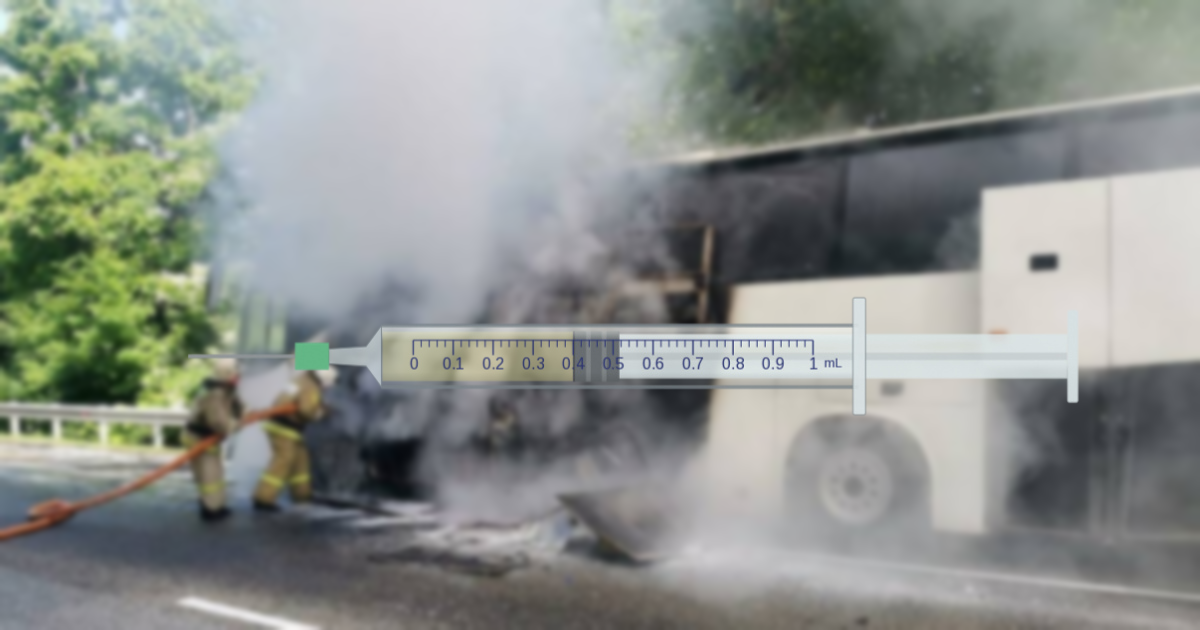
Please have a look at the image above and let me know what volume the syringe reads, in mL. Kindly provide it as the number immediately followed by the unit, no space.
0.4mL
